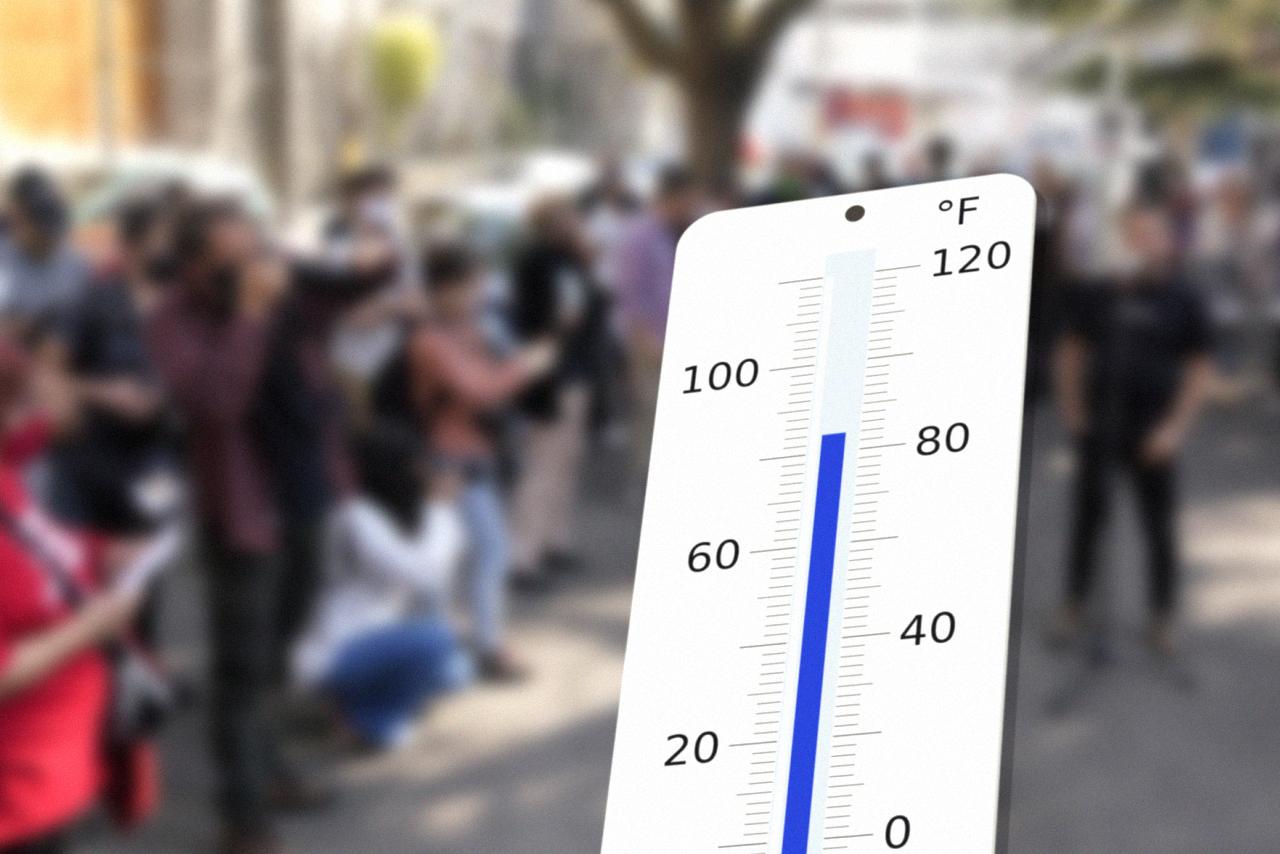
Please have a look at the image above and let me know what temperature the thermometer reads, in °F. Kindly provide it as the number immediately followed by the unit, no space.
84°F
